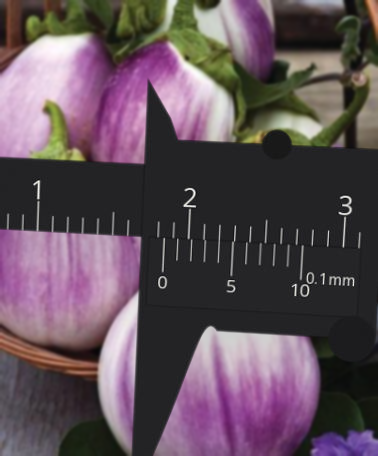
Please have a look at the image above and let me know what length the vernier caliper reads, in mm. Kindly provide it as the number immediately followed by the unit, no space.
18.4mm
